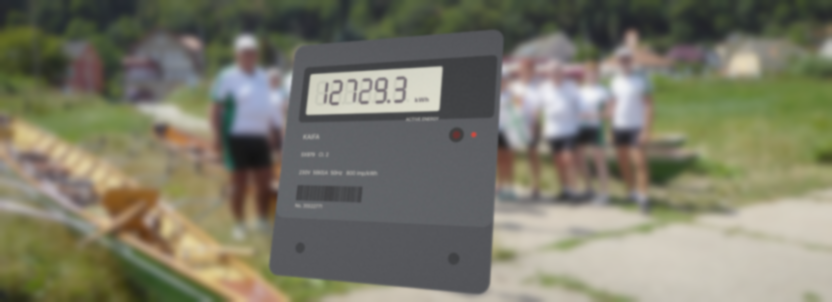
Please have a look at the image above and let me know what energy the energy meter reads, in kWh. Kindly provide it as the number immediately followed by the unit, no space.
12729.3kWh
